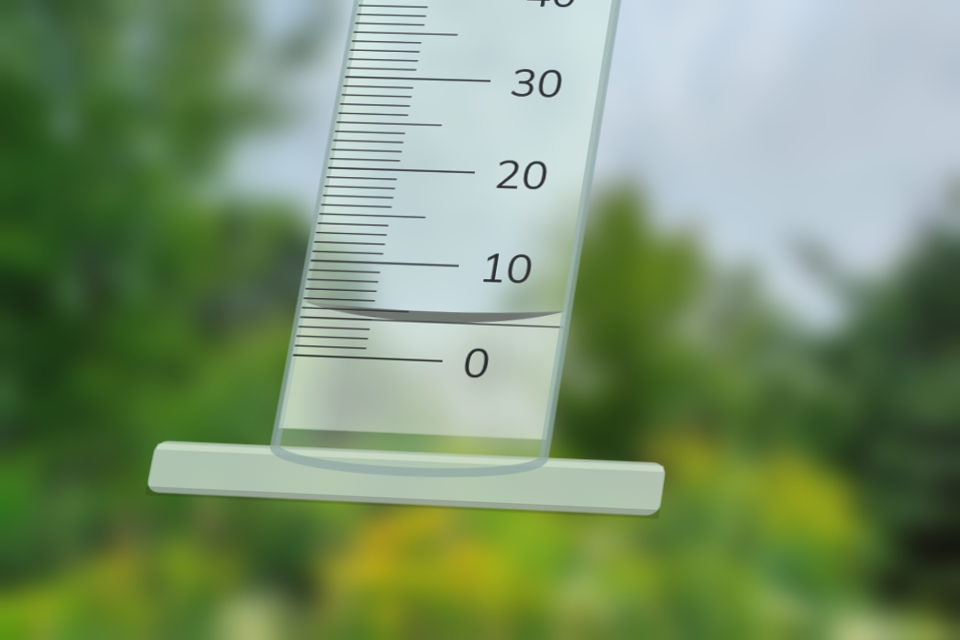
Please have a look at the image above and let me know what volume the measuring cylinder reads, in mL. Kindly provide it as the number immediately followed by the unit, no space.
4mL
